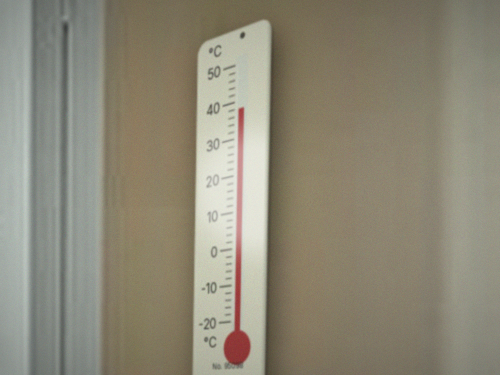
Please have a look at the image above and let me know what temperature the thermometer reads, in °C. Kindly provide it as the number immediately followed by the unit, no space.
38°C
